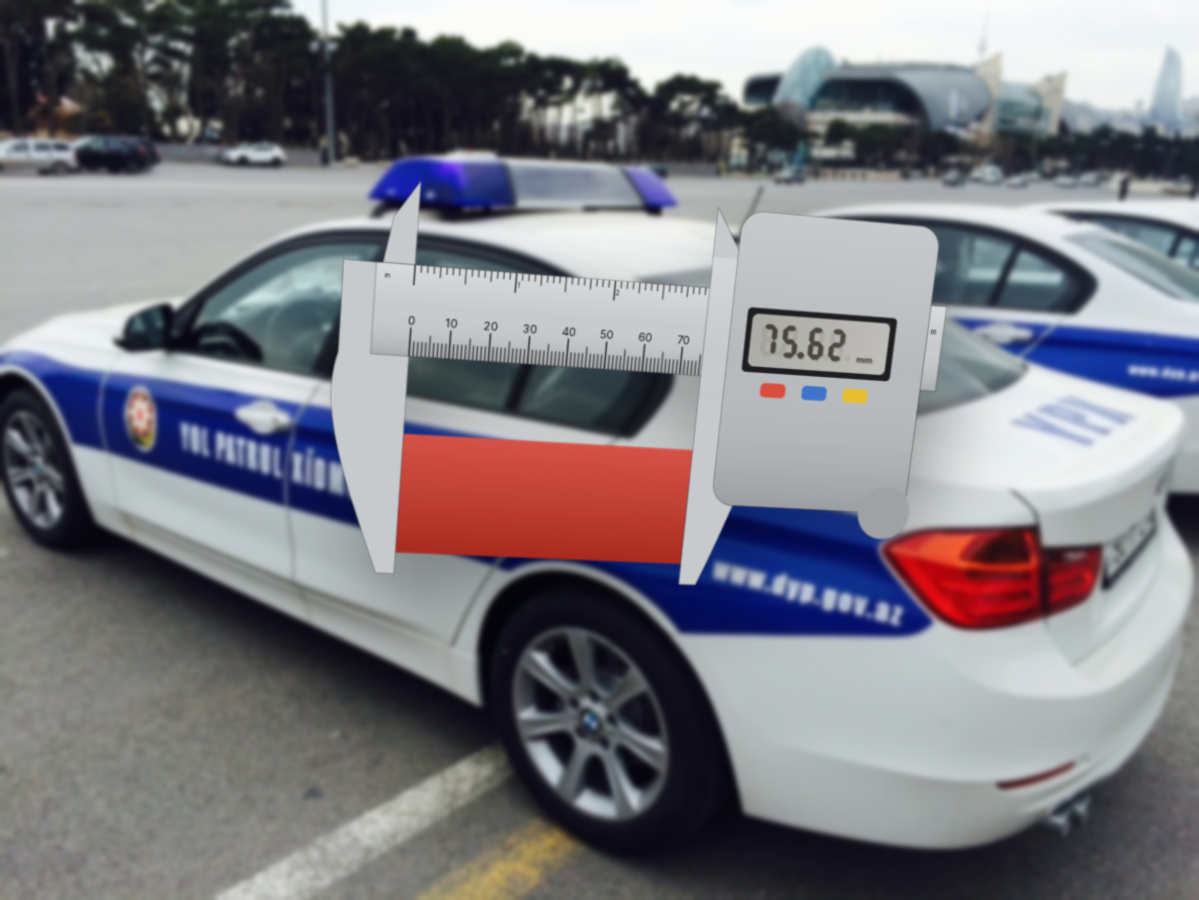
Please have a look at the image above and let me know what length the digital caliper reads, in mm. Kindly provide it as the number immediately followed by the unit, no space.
75.62mm
